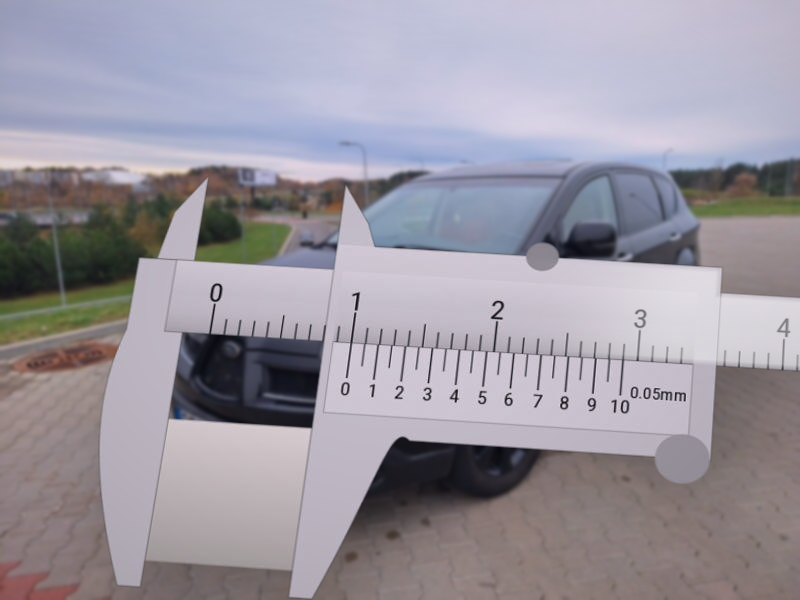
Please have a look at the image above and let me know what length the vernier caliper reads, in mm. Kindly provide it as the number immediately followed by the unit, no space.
10.0mm
